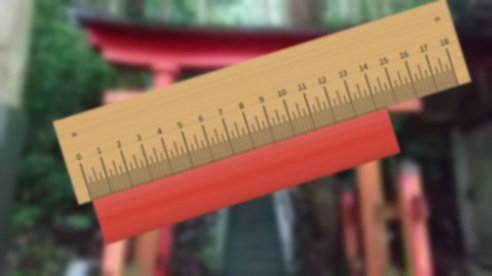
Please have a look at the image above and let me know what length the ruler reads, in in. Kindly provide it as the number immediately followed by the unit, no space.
14.5in
